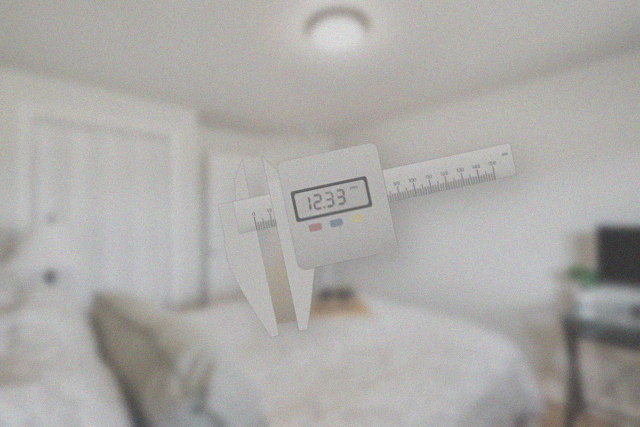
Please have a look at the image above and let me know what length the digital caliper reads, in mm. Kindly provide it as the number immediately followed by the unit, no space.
12.33mm
